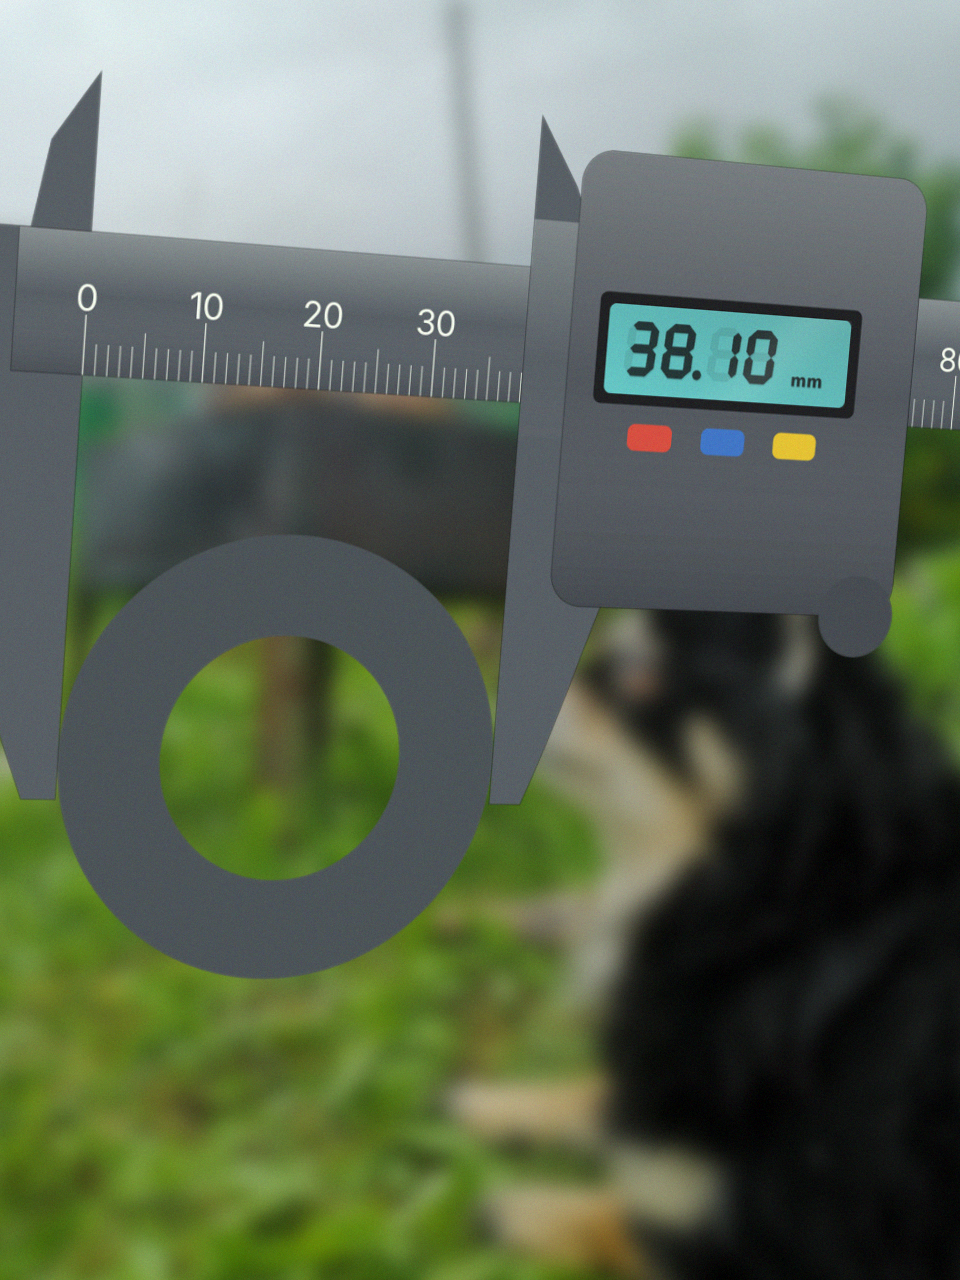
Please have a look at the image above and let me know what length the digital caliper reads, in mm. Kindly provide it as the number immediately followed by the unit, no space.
38.10mm
